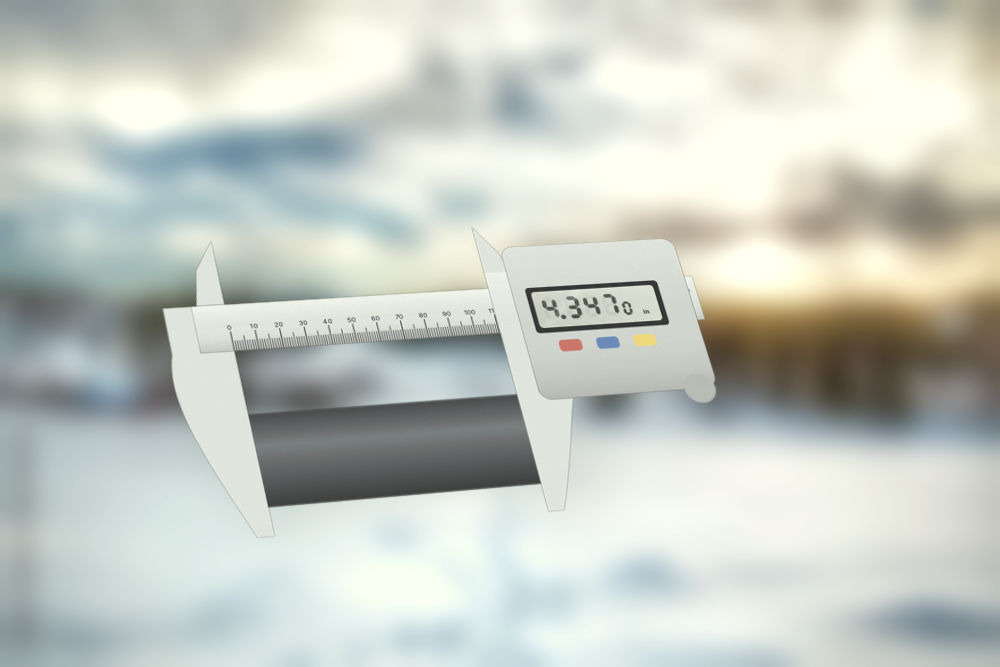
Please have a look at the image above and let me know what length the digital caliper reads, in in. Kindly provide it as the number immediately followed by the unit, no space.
4.3470in
